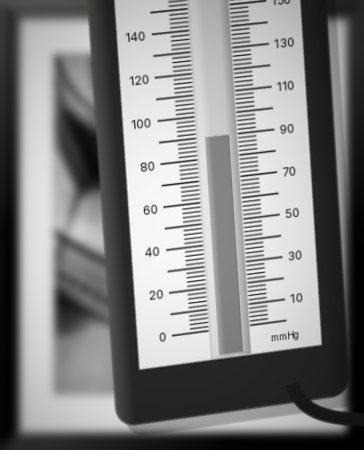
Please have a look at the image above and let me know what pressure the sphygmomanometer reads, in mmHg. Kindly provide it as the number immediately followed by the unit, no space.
90mmHg
